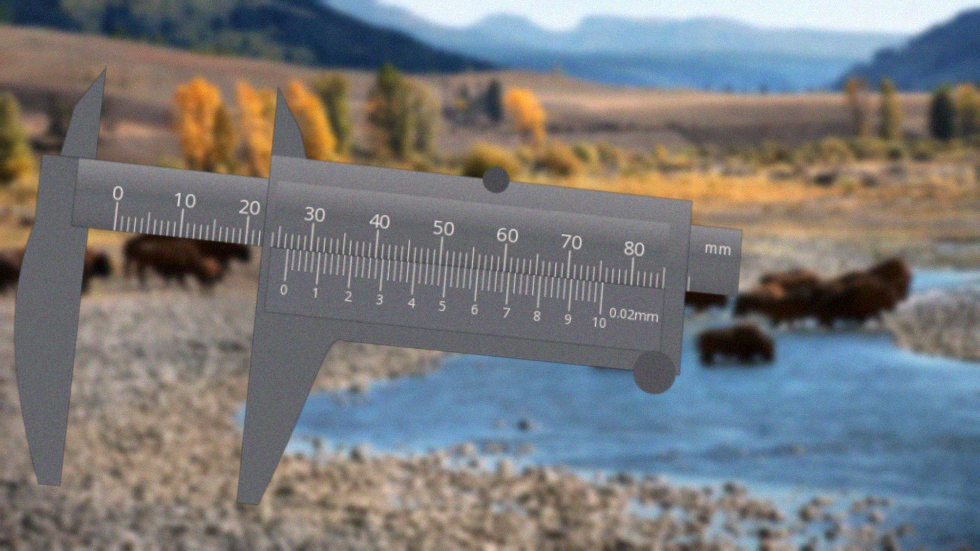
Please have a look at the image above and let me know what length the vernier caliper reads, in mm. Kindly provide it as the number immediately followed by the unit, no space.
26.5mm
